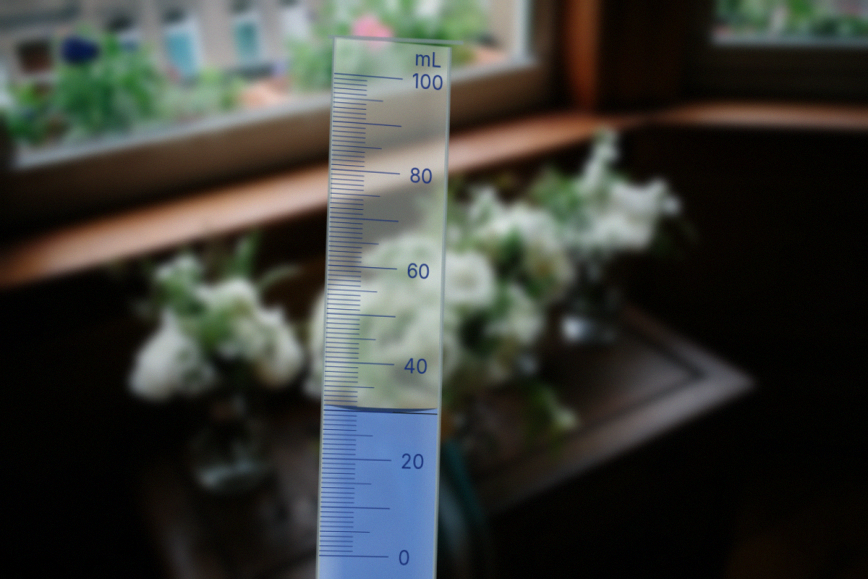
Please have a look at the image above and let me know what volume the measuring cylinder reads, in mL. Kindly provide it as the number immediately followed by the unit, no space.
30mL
